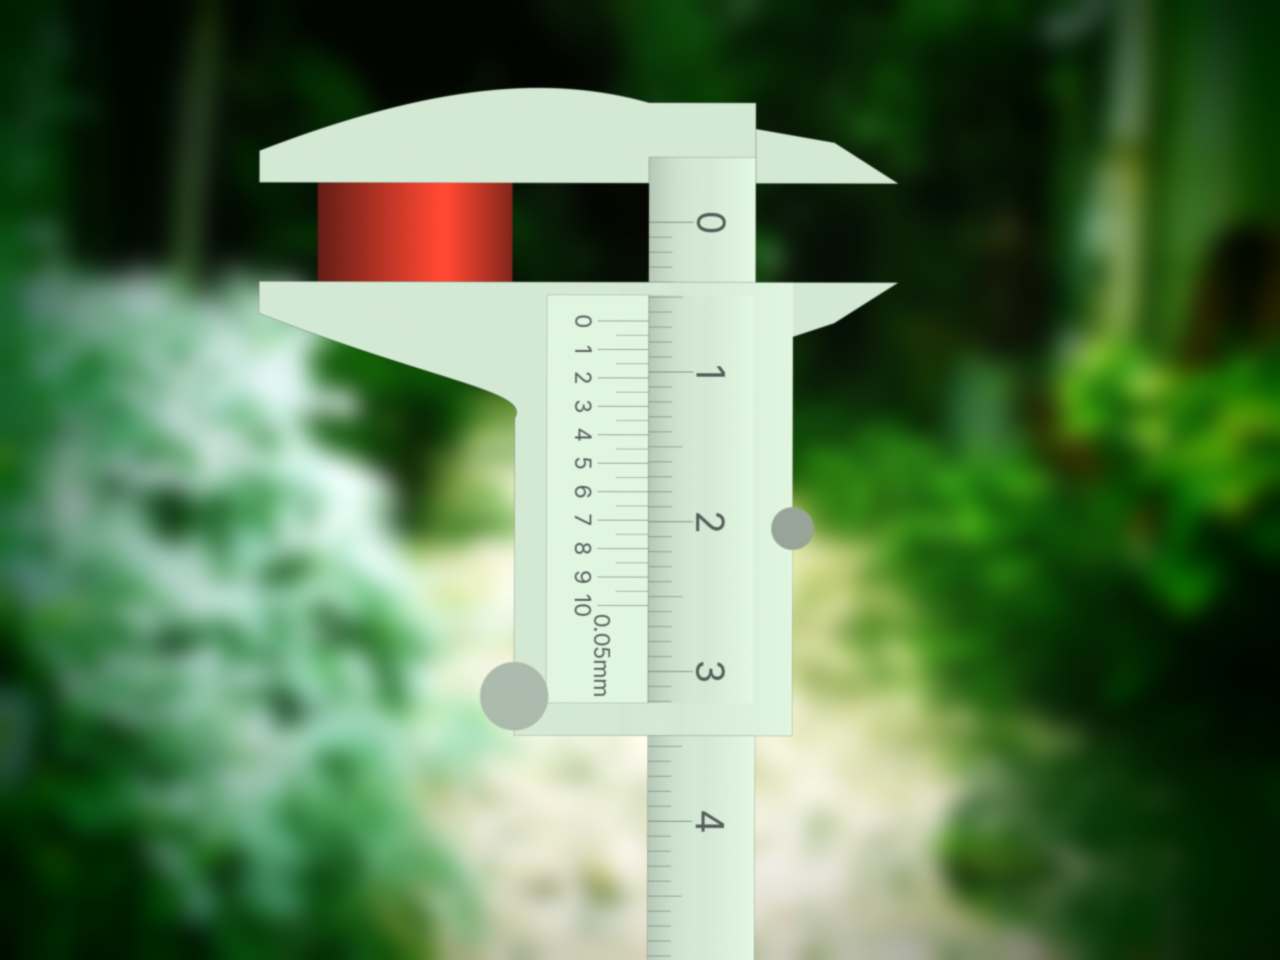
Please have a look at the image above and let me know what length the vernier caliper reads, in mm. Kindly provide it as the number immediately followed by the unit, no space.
6.6mm
